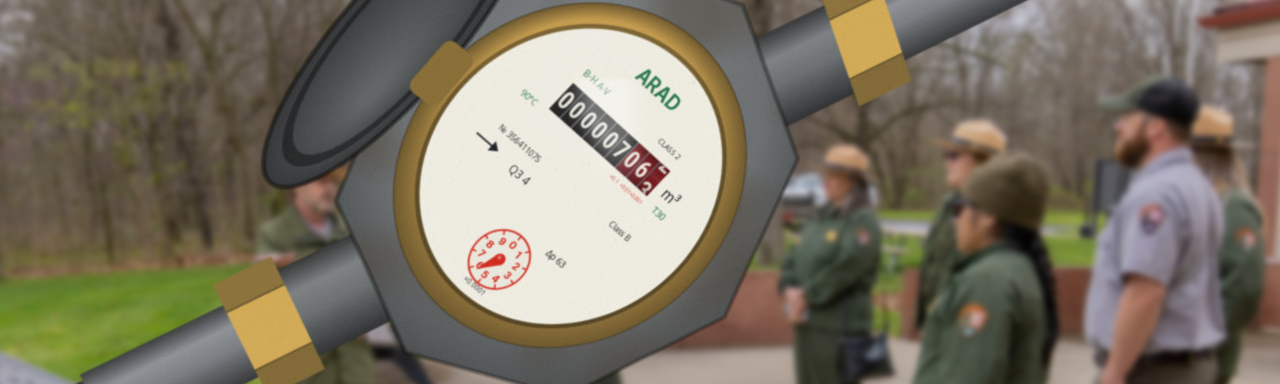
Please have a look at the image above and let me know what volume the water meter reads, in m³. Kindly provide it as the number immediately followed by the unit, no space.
7.0625m³
